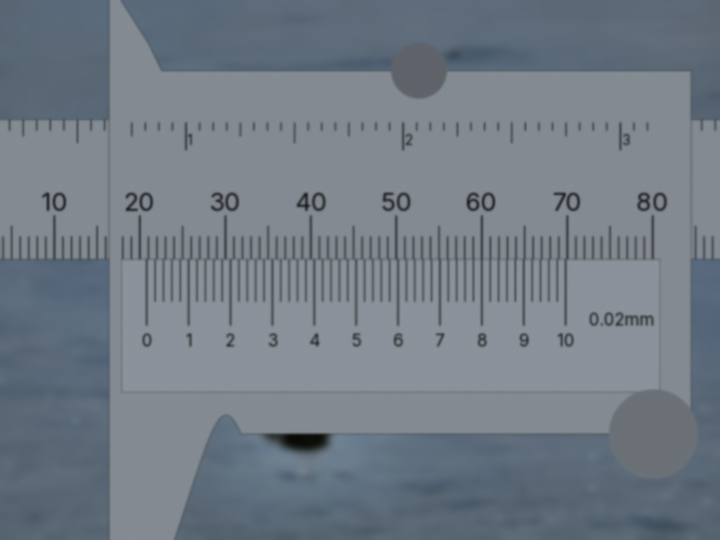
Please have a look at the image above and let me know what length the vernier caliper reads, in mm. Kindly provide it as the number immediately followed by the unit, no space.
20.8mm
